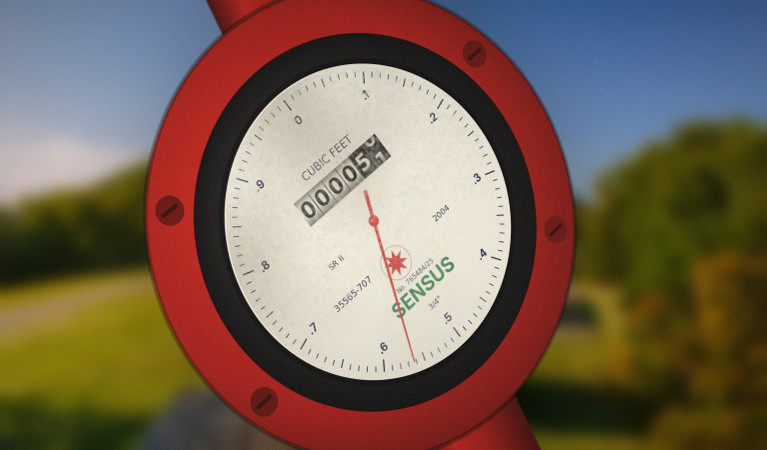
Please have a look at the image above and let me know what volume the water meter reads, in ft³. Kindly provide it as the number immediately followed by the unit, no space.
50.56ft³
